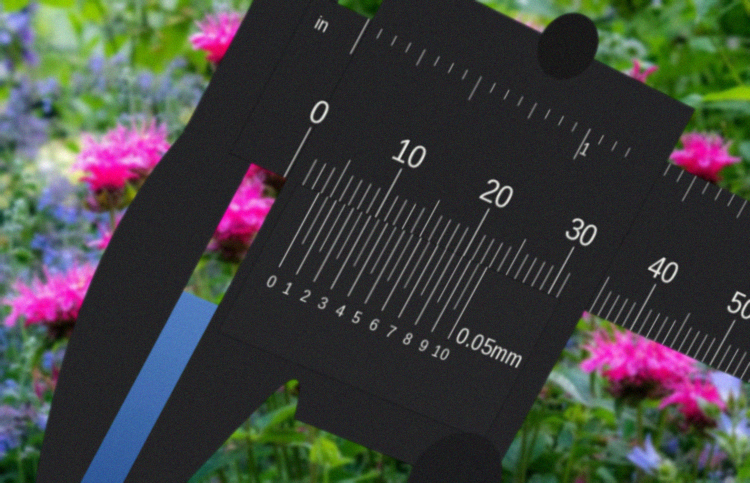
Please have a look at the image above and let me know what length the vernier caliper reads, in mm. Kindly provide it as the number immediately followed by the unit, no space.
3.8mm
